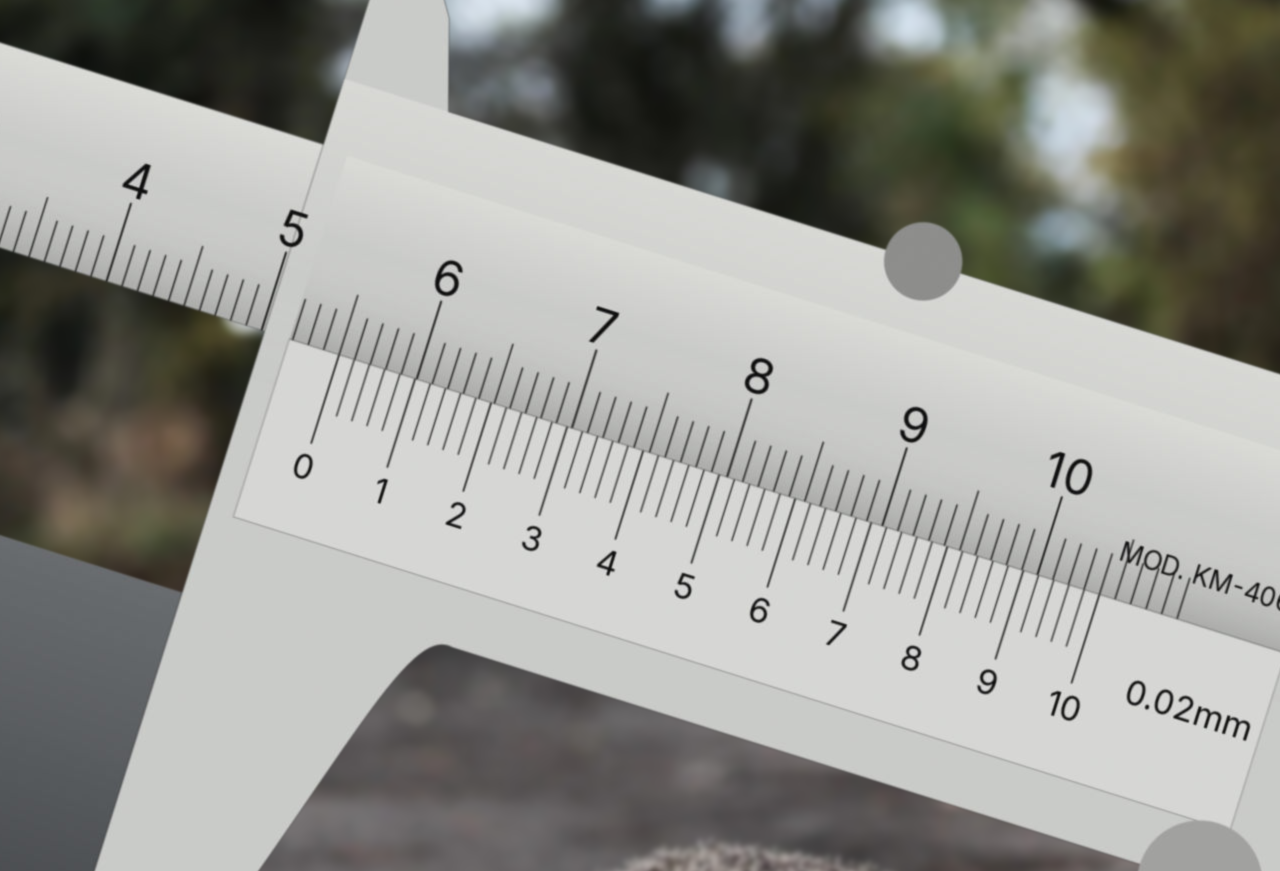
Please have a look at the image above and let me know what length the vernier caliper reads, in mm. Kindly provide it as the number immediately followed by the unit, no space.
55.0mm
